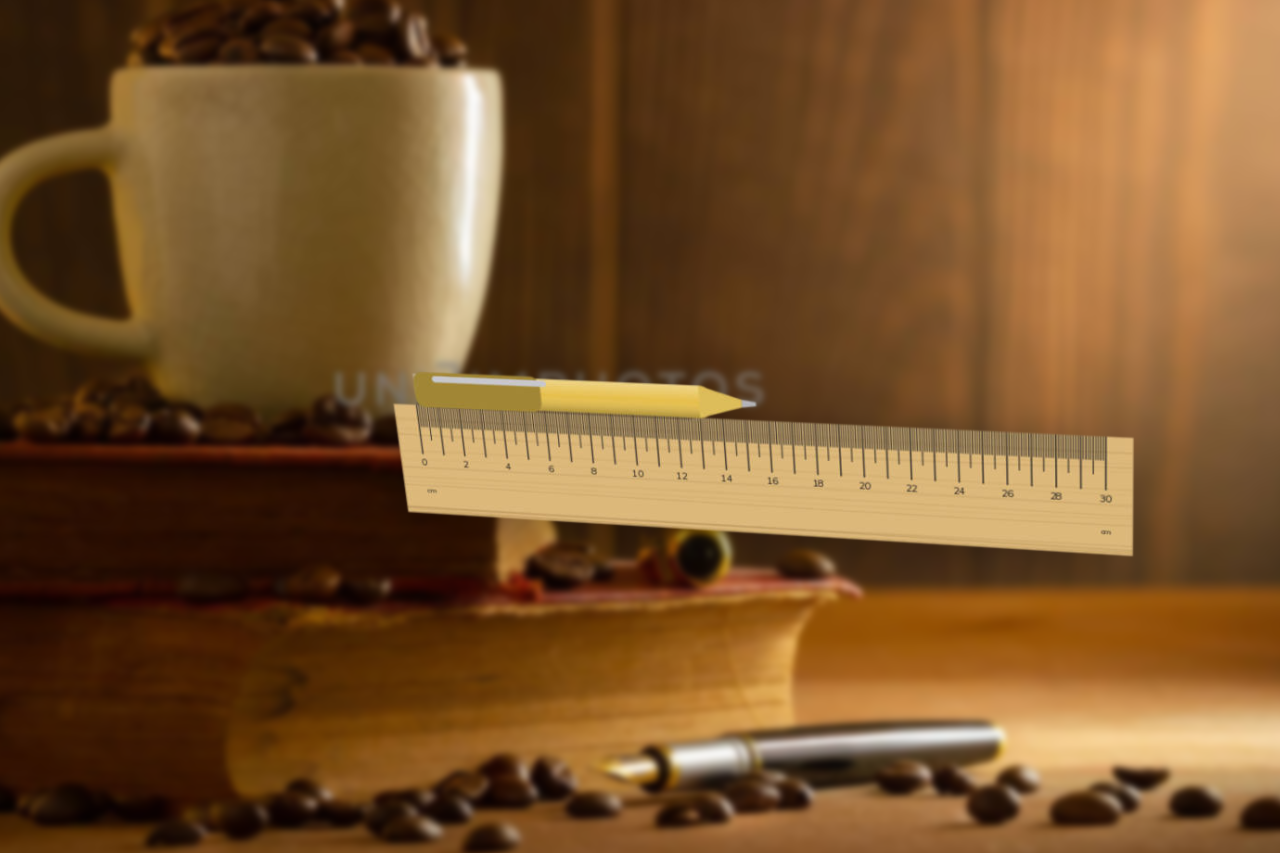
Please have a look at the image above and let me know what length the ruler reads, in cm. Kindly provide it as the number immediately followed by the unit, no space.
15.5cm
